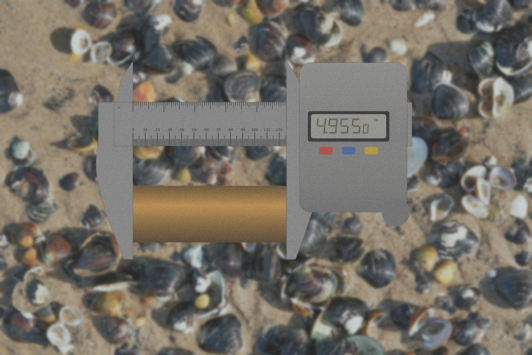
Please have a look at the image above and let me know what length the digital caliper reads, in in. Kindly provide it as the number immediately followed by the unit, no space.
4.9550in
